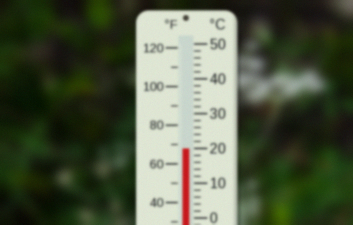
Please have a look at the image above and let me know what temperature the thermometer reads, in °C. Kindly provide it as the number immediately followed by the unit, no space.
20°C
